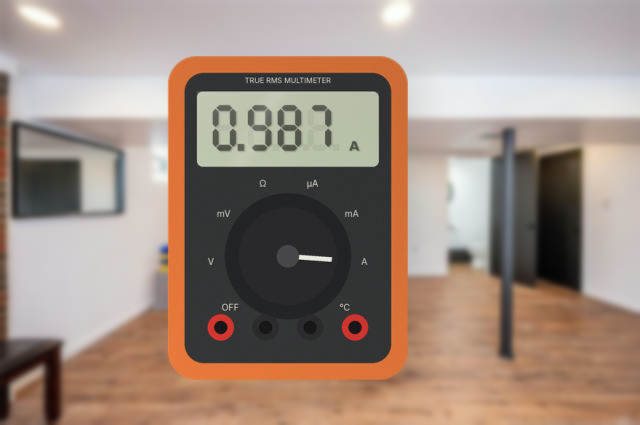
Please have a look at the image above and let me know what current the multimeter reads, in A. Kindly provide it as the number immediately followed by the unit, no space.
0.987A
